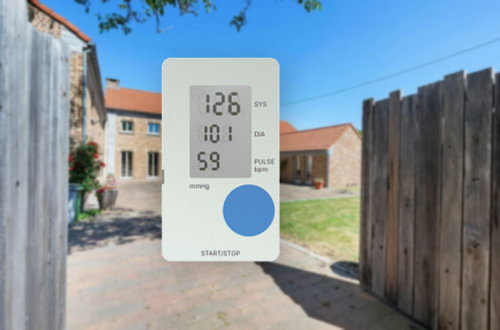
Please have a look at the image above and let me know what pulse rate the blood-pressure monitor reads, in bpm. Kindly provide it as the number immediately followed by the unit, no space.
59bpm
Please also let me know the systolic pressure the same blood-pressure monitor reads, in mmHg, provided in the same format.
126mmHg
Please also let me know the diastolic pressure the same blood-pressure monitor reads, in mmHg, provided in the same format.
101mmHg
